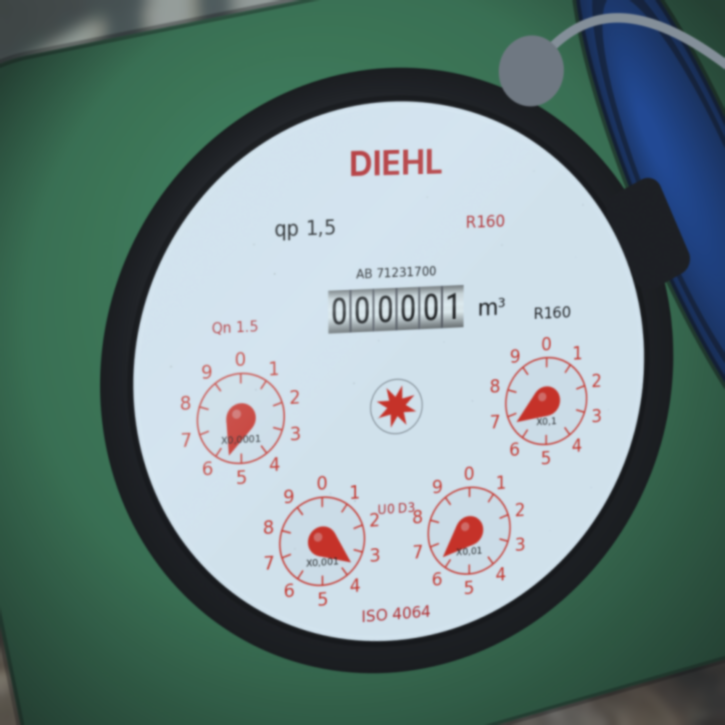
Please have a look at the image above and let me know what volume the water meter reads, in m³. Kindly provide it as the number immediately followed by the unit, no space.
1.6635m³
